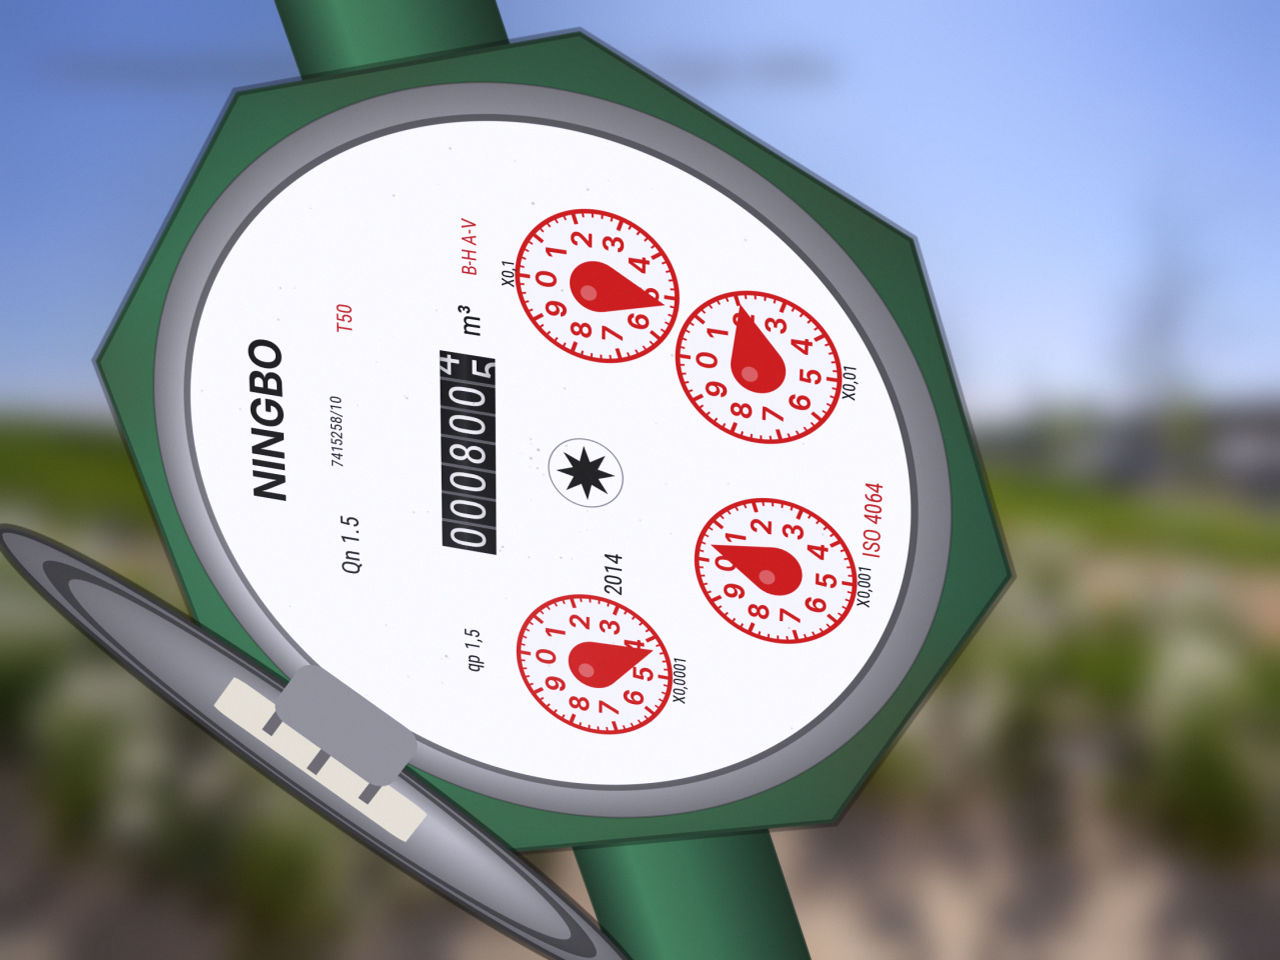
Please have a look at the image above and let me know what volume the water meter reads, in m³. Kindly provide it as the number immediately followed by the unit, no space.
8004.5204m³
